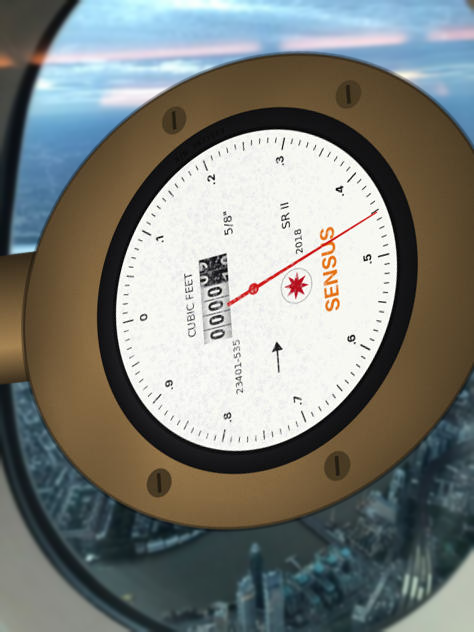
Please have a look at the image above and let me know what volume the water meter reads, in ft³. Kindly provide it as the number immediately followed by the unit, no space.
9.45ft³
